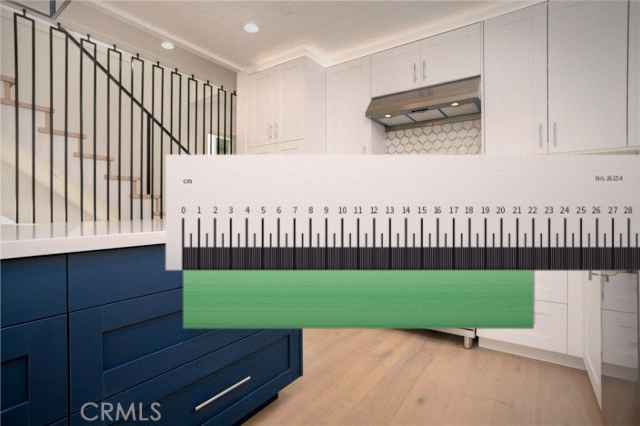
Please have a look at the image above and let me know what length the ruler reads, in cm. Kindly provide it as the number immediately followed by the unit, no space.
22cm
